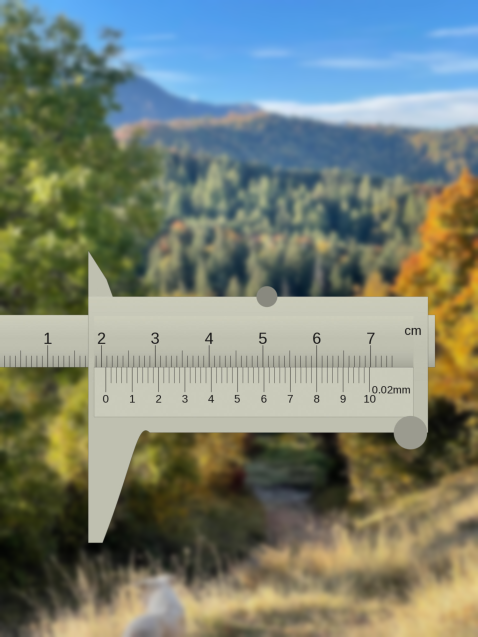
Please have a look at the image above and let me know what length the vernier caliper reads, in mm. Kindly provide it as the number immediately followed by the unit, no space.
20.8mm
